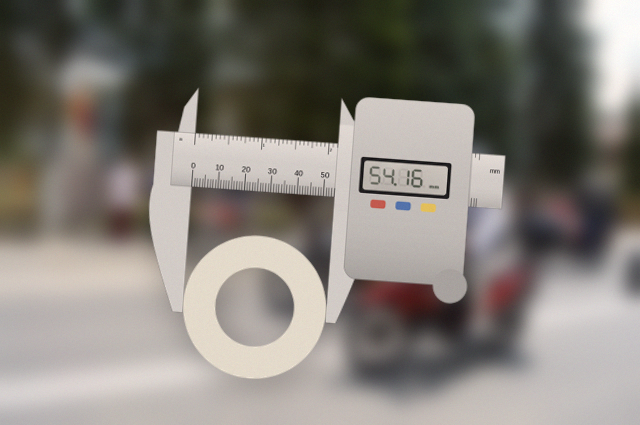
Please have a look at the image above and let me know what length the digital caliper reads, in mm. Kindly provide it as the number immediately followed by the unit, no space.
54.16mm
